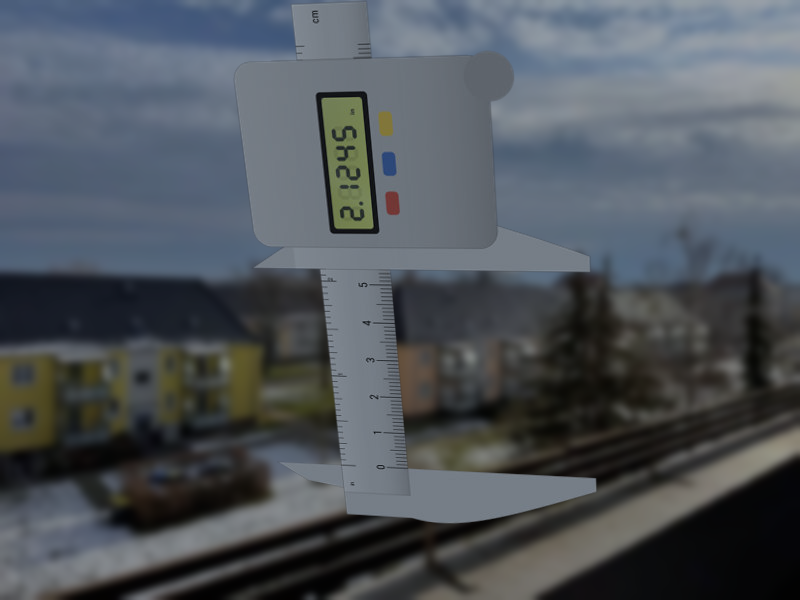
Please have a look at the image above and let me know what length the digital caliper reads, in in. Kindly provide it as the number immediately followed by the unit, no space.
2.1245in
